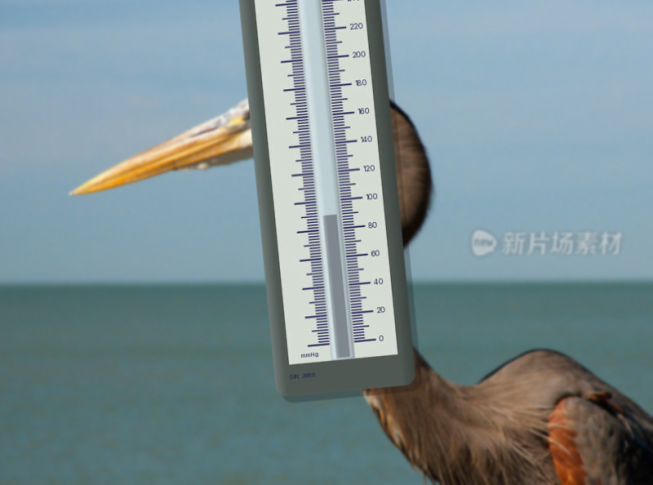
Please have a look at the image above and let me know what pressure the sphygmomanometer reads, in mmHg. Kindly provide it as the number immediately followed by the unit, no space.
90mmHg
